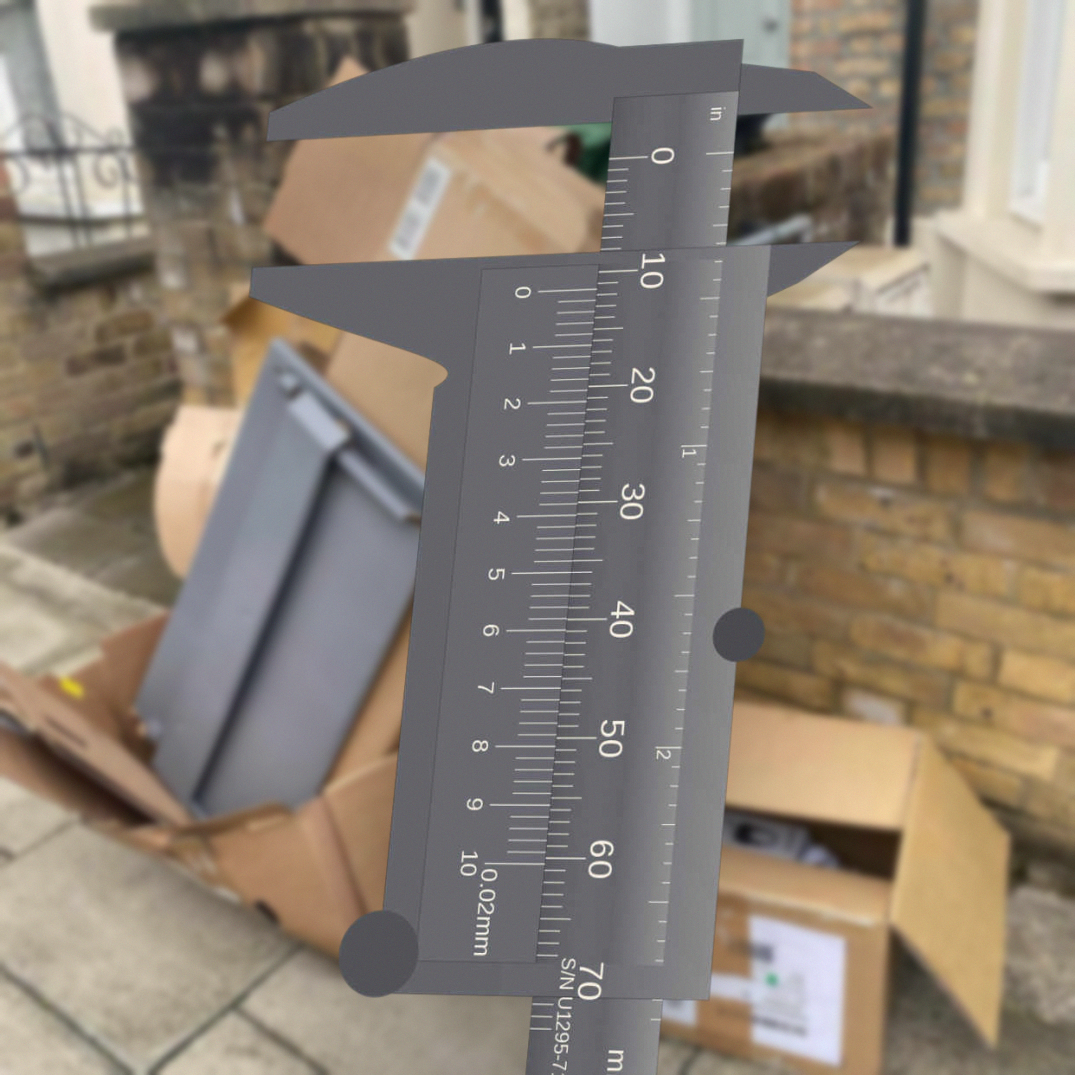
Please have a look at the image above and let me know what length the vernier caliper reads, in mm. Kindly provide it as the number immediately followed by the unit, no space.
11.5mm
